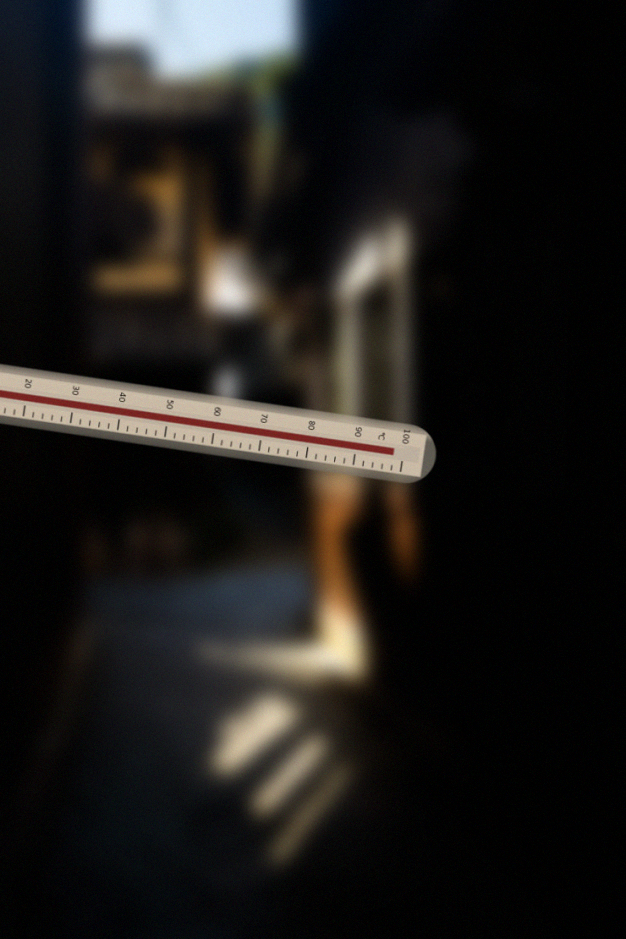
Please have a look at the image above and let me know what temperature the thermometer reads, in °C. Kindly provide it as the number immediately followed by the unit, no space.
98°C
